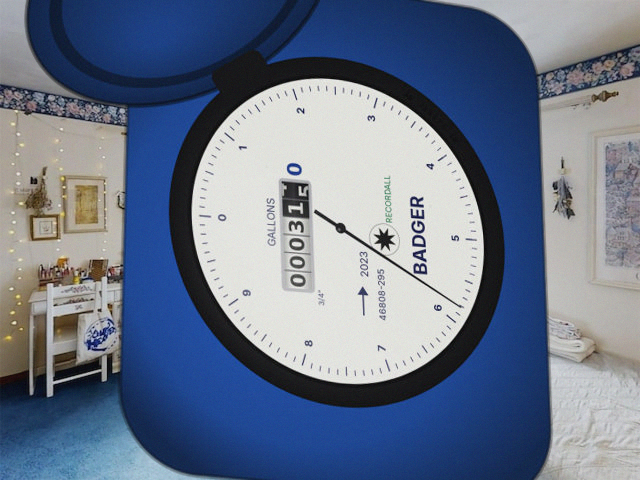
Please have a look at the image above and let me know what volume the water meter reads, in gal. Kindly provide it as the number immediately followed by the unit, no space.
3145.8gal
